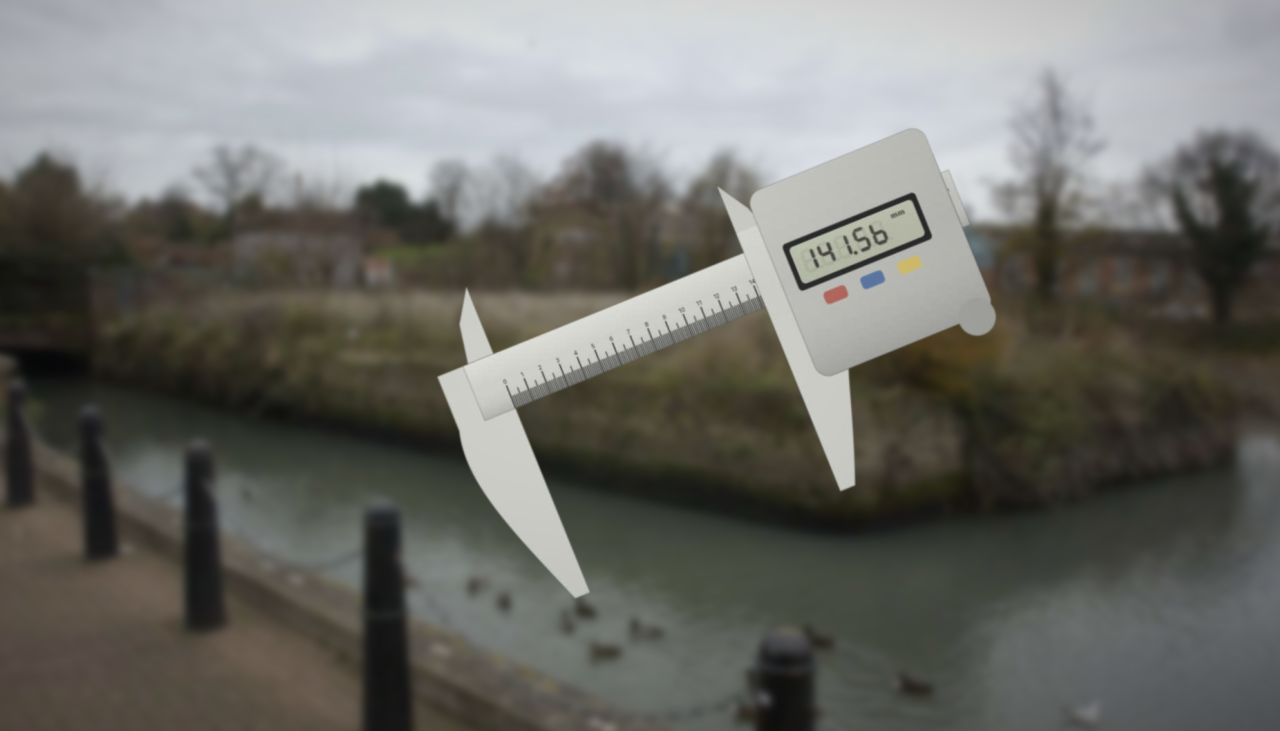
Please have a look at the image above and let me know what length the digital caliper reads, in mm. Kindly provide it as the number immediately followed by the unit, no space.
141.56mm
